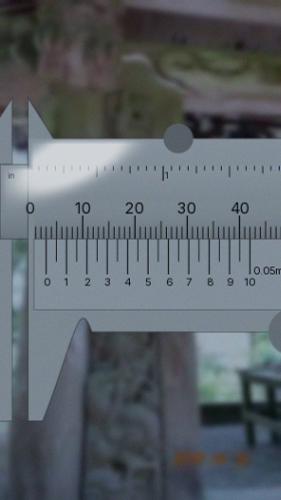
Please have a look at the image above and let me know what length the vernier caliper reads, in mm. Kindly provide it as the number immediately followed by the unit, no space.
3.0mm
